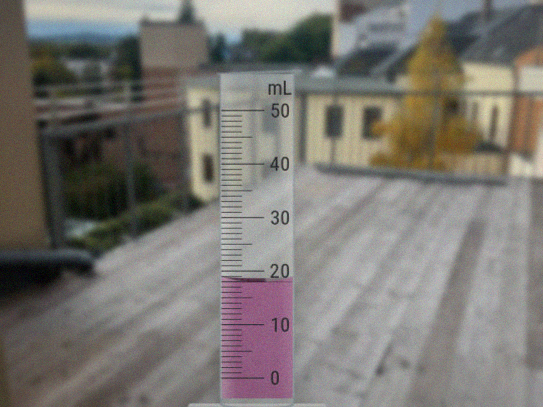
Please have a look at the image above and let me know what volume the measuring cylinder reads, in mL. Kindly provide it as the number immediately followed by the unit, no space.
18mL
